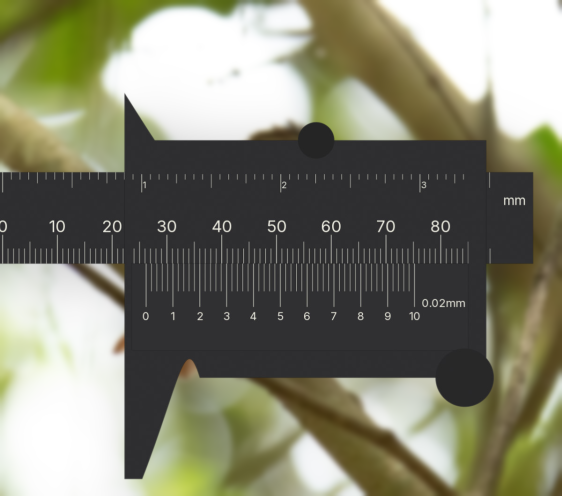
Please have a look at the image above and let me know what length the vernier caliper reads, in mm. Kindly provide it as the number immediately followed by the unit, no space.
26.2mm
